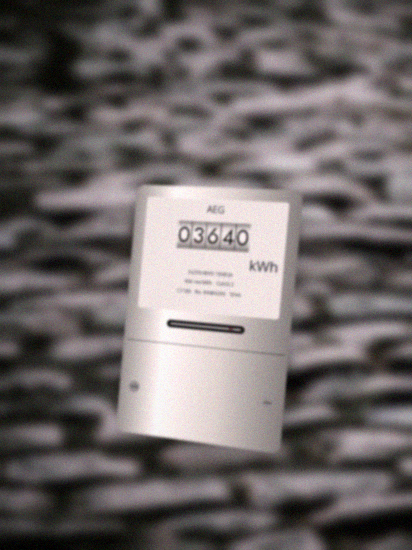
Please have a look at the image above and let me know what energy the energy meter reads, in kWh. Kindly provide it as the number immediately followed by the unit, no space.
3640kWh
